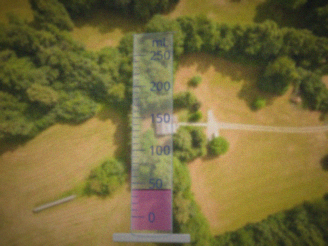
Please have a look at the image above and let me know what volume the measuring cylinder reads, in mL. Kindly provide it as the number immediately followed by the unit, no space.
40mL
